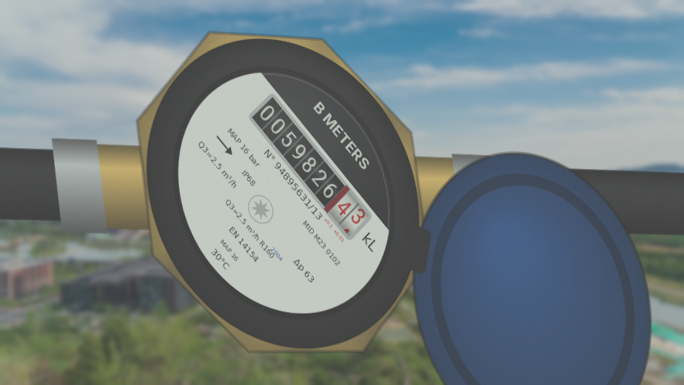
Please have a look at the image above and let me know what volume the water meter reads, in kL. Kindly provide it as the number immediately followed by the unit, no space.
59826.43kL
